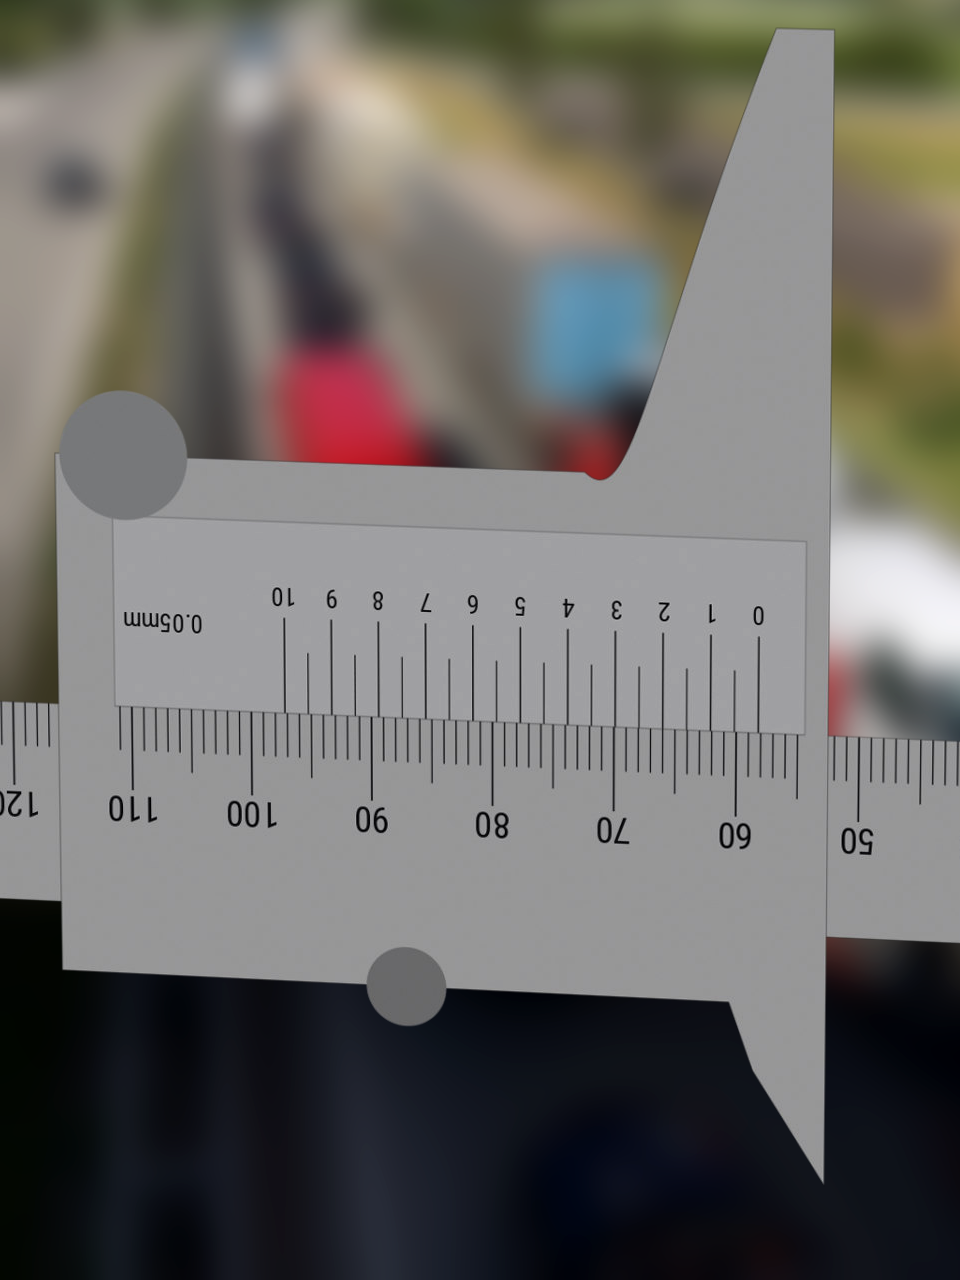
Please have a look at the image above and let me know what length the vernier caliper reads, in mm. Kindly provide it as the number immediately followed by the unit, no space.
58.2mm
